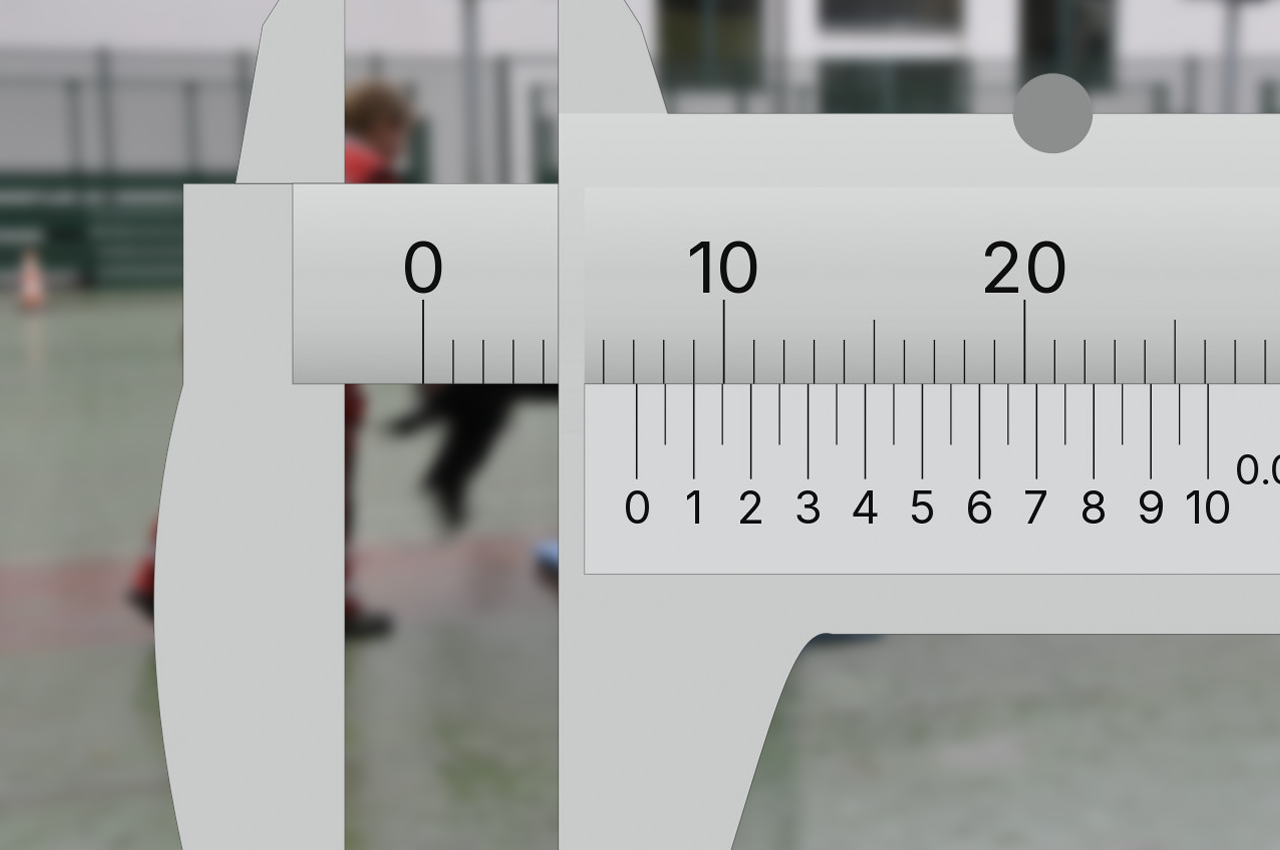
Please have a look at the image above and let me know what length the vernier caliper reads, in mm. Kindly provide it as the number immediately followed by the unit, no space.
7.10mm
